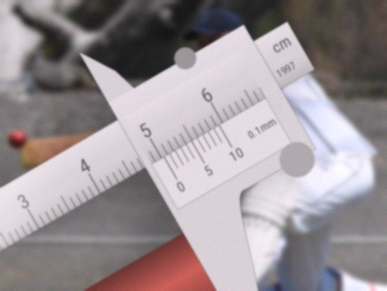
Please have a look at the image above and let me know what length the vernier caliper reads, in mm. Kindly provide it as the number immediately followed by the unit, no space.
50.4mm
